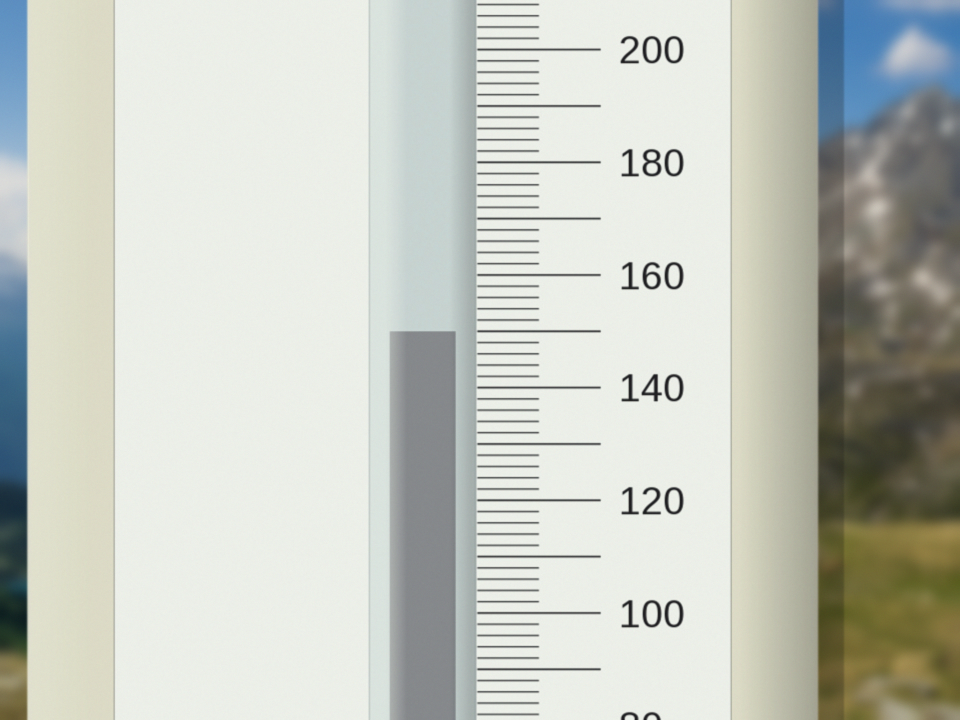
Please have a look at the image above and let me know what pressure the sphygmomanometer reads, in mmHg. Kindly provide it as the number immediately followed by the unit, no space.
150mmHg
